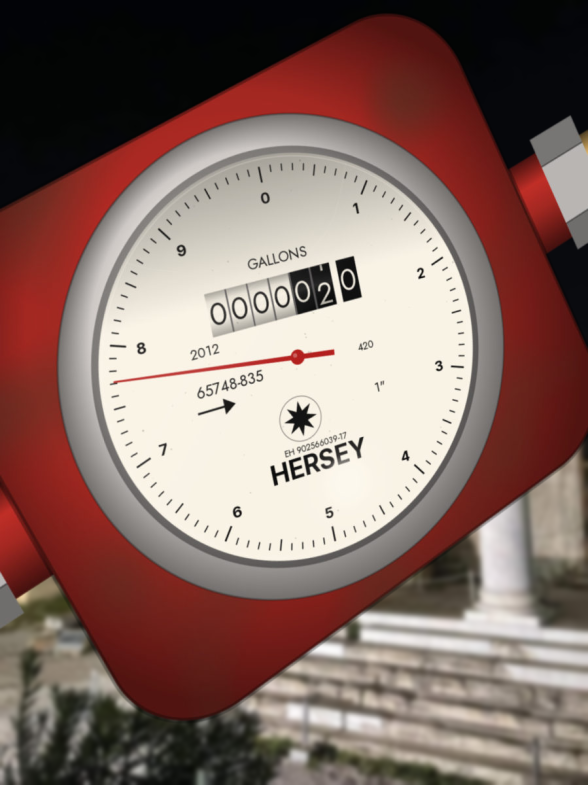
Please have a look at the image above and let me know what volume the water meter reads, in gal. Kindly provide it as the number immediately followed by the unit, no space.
17.7gal
